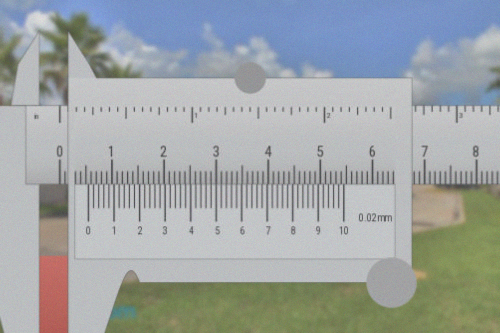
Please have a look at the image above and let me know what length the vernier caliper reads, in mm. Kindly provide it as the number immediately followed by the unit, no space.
5.5mm
